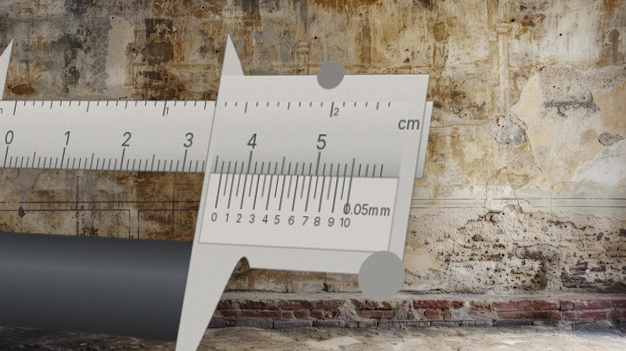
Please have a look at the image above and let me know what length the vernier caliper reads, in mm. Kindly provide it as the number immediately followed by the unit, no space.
36.0mm
